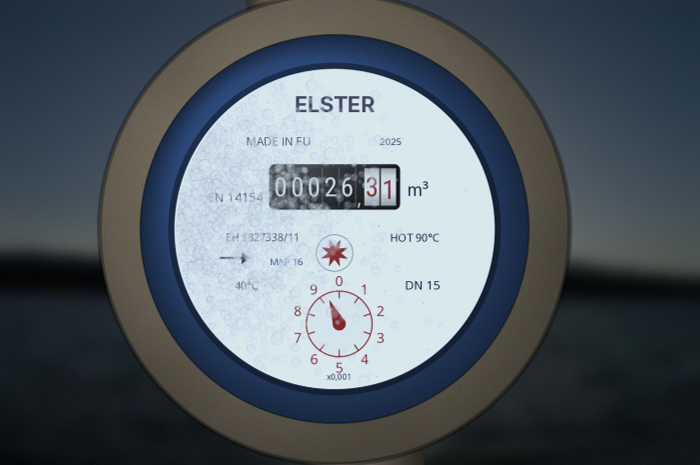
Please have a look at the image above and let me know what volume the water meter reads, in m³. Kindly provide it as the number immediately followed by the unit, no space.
26.309m³
